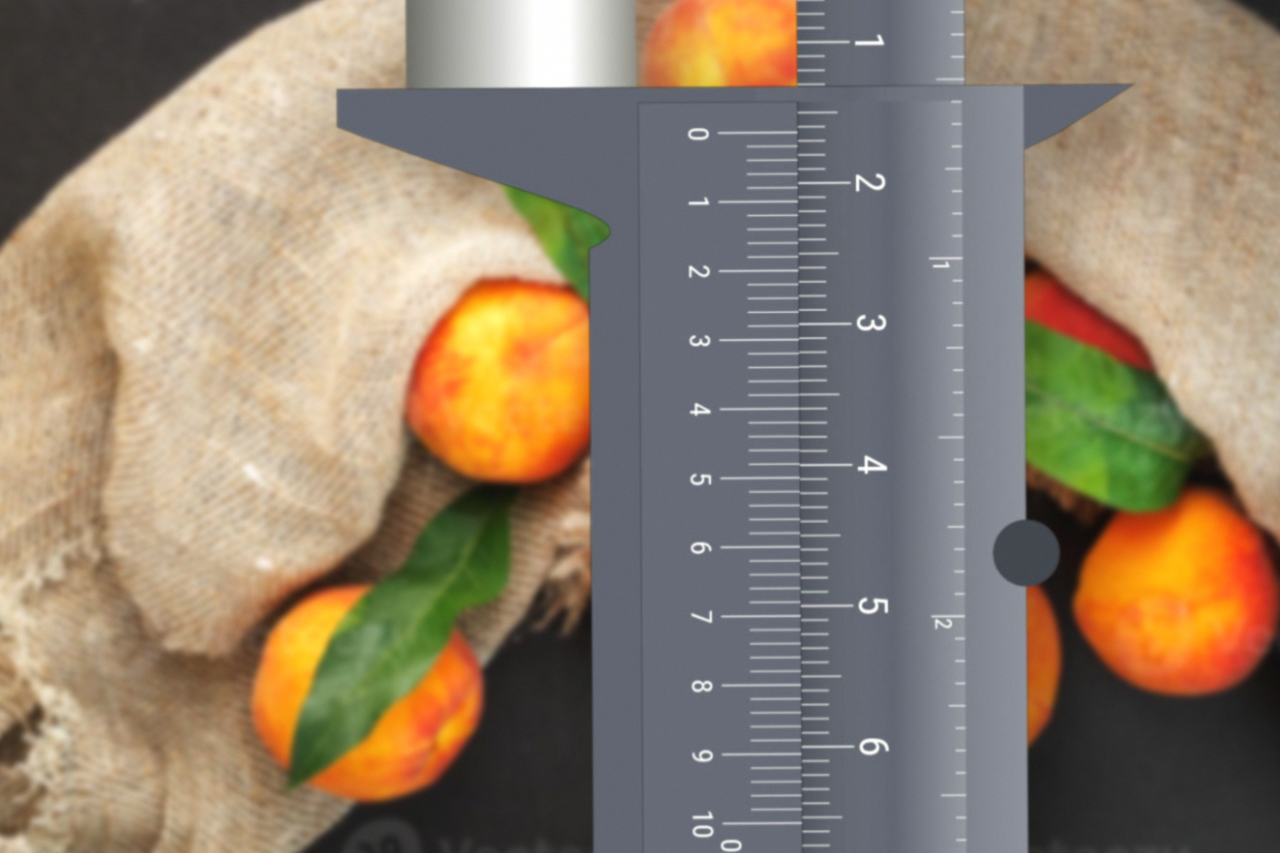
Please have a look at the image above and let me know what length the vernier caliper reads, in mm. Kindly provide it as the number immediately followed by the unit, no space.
16.4mm
